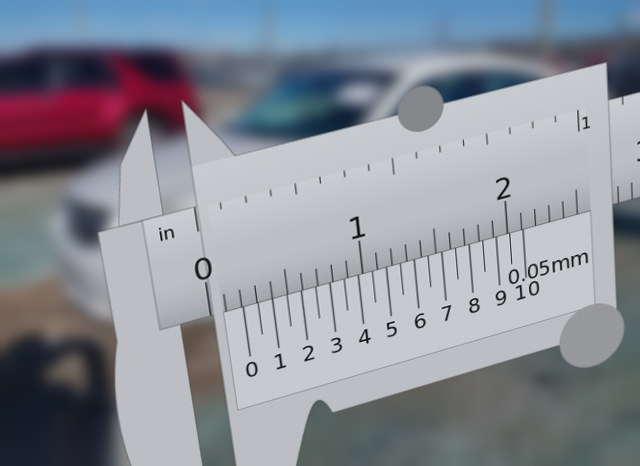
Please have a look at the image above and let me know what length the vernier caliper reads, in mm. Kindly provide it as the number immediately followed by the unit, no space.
2.1mm
